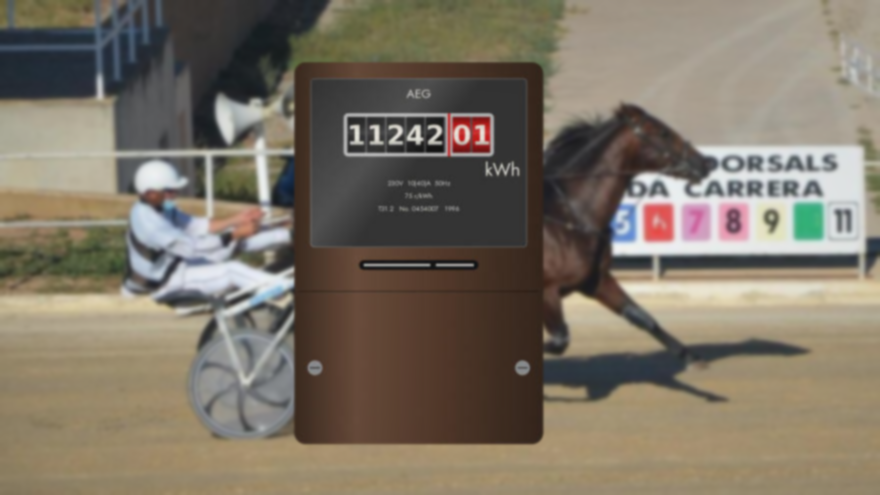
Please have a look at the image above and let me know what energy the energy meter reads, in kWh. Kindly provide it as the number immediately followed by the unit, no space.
11242.01kWh
